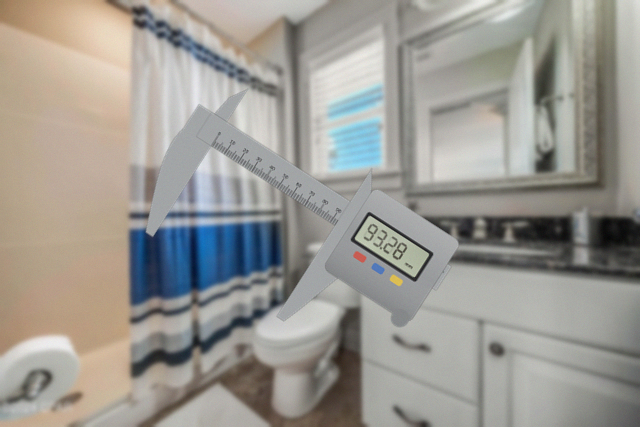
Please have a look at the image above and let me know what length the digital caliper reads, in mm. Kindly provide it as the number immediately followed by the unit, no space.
93.28mm
